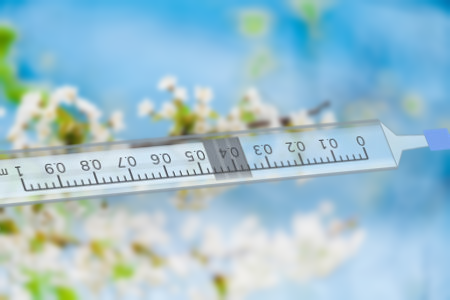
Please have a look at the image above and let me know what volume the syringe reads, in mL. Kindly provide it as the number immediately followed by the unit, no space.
0.36mL
